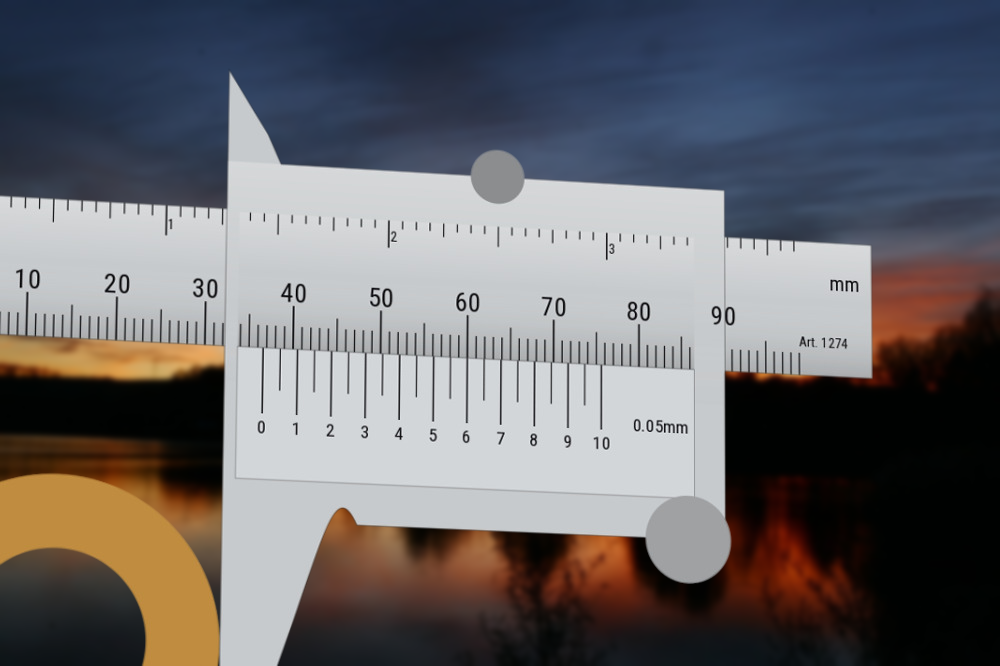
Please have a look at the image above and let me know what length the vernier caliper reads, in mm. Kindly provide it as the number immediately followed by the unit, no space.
36.6mm
